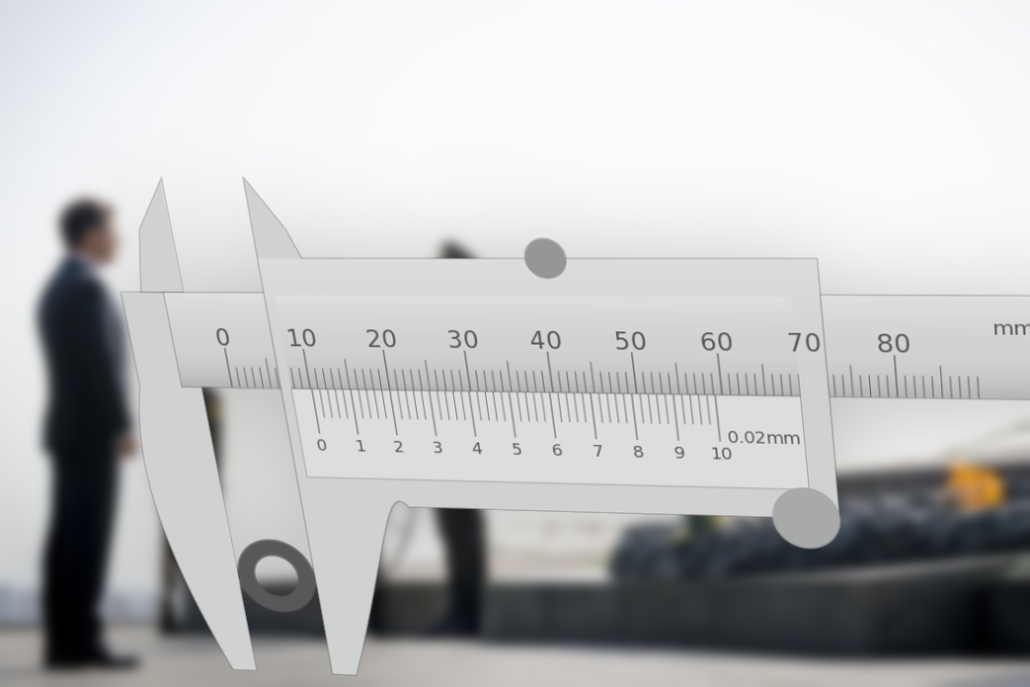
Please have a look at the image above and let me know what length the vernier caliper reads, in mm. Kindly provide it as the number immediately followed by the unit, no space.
10.2mm
